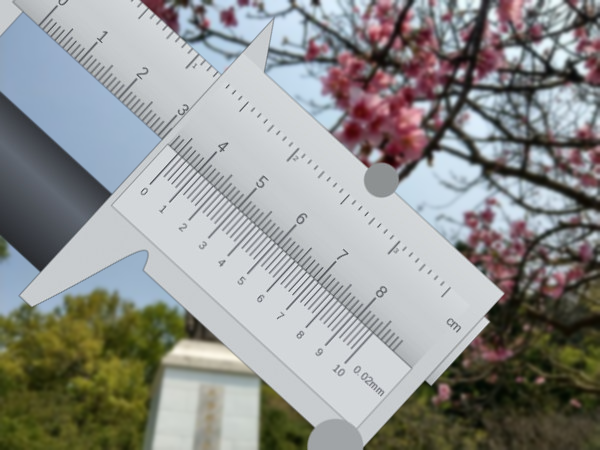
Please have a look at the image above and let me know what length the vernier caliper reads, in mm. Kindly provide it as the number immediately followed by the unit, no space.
35.0mm
